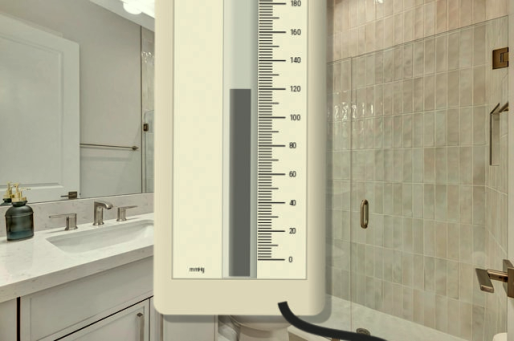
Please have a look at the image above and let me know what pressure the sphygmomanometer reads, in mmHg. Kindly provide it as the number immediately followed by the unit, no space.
120mmHg
